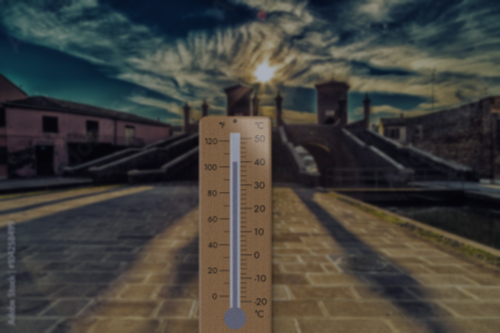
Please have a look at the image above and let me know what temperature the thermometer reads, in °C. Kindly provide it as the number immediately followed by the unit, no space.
40°C
